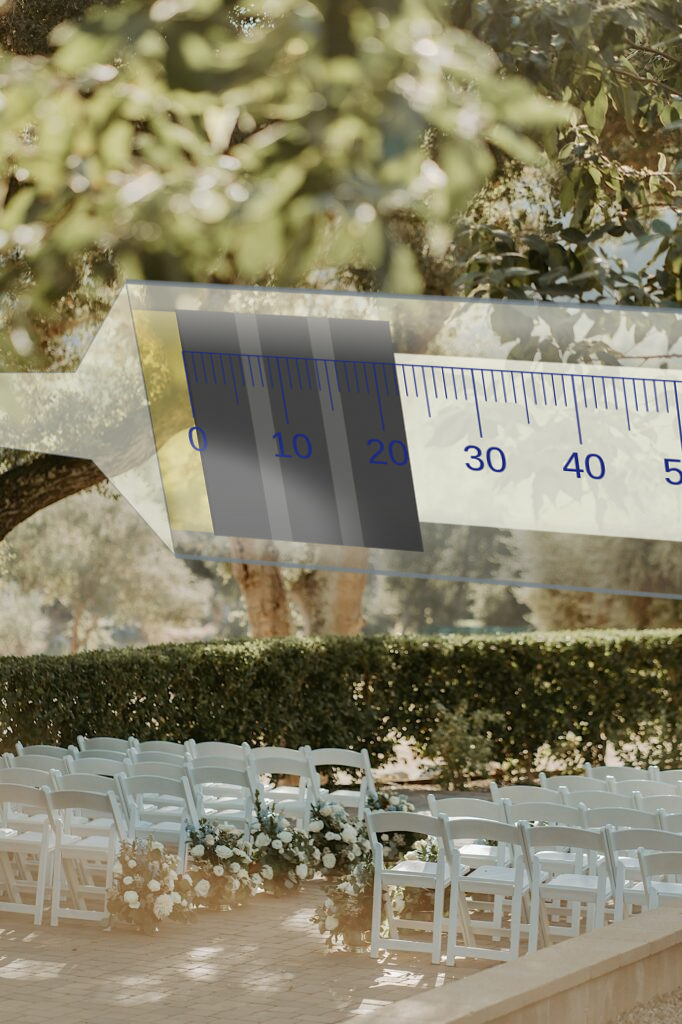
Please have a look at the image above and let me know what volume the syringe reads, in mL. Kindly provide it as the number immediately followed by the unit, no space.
0mL
